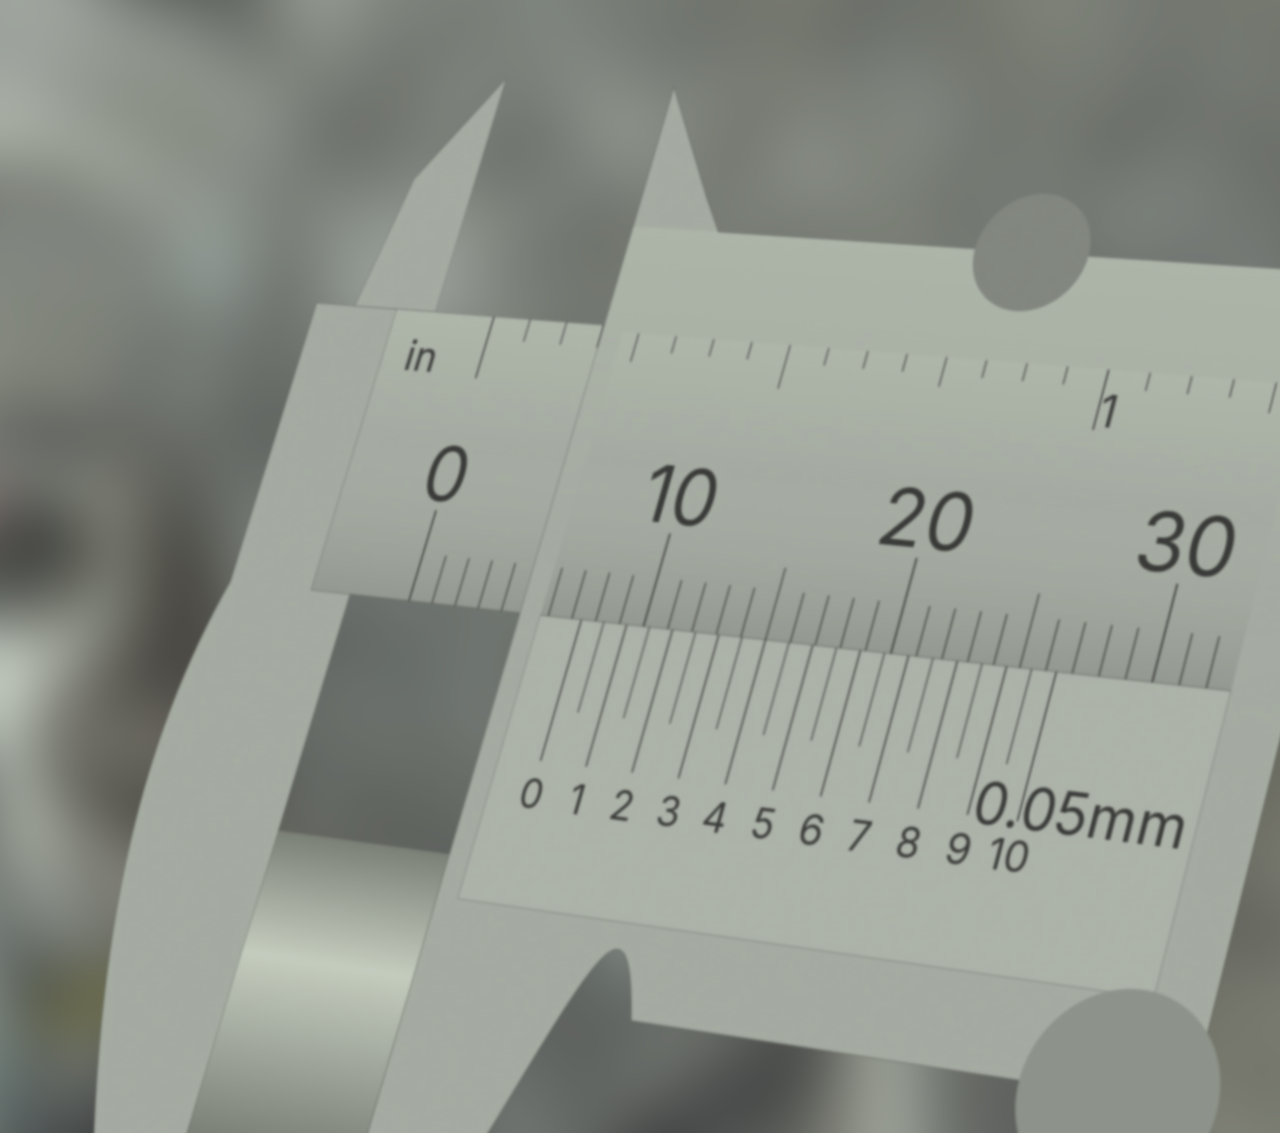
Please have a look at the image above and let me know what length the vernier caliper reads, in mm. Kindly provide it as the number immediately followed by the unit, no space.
7.4mm
